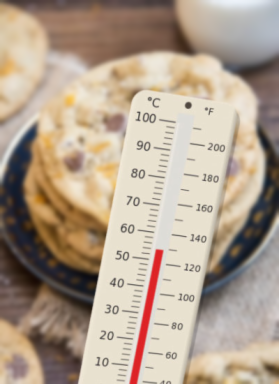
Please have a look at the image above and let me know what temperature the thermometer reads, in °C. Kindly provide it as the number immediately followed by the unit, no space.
54°C
